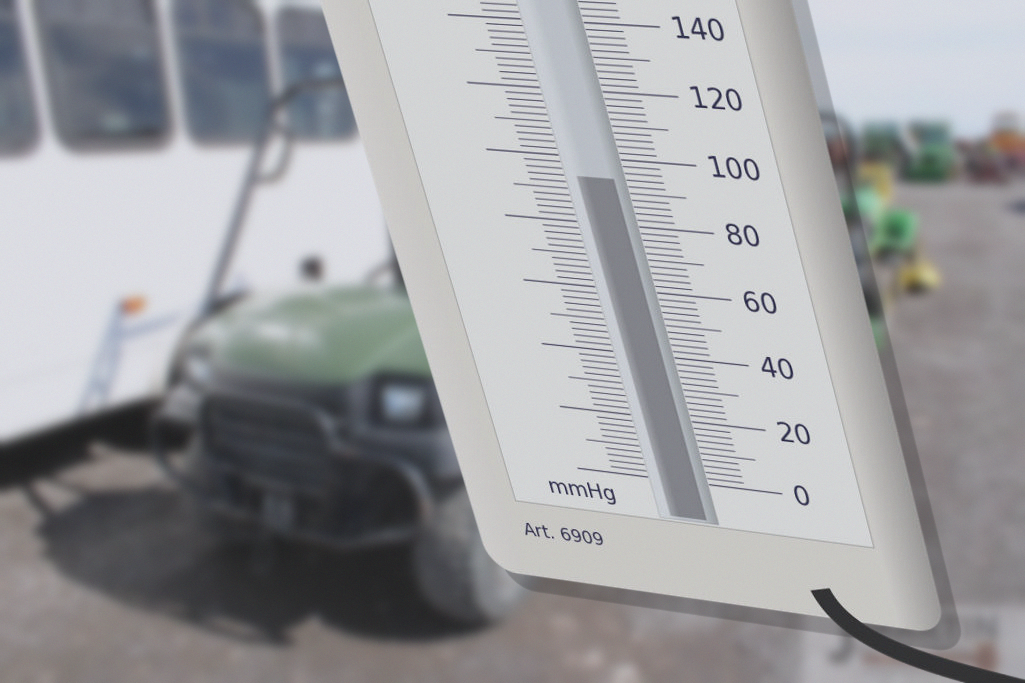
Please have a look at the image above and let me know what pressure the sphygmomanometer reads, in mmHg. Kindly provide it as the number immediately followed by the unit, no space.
94mmHg
